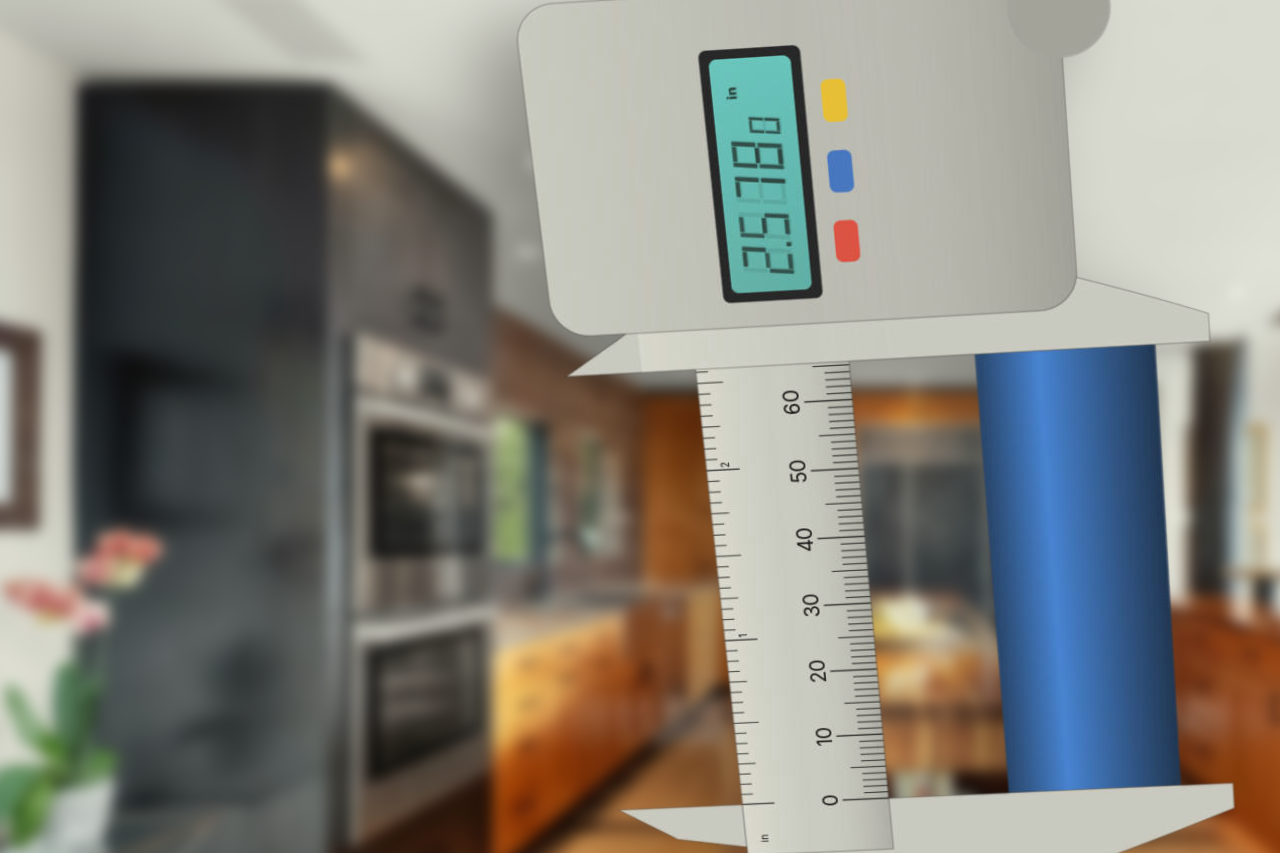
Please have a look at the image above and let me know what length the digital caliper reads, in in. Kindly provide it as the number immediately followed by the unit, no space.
2.5780in
